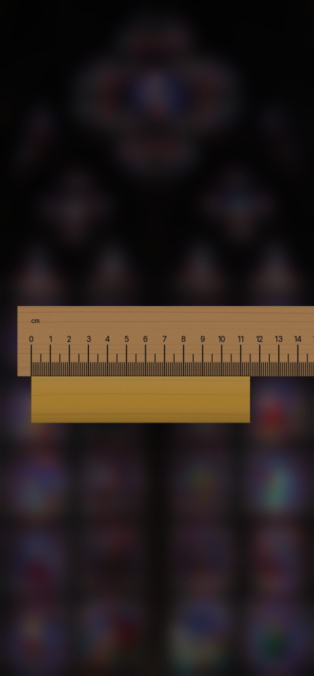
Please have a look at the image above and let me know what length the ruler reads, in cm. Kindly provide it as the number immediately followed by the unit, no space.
11.5cm
